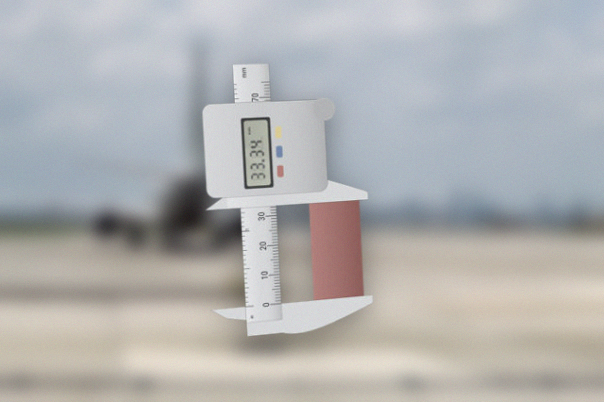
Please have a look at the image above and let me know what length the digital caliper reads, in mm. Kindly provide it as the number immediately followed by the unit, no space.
33.34mm
